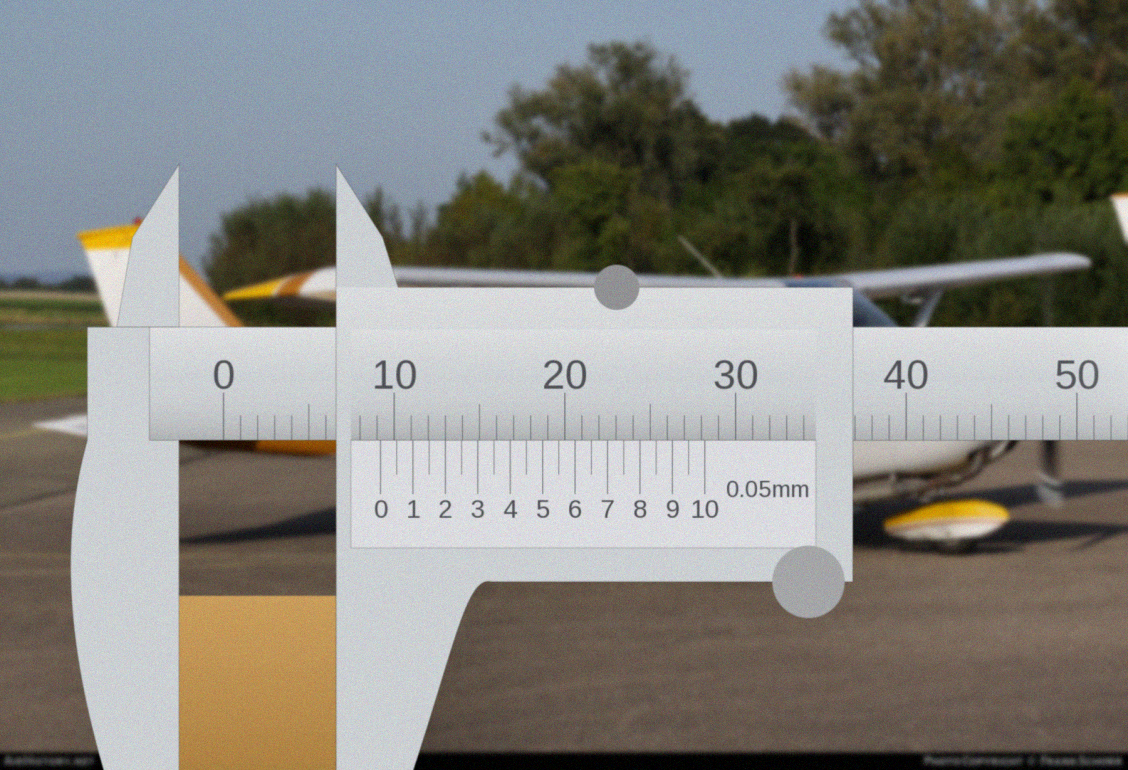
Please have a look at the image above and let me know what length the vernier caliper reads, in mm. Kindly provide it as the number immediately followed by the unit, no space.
9.2mm
